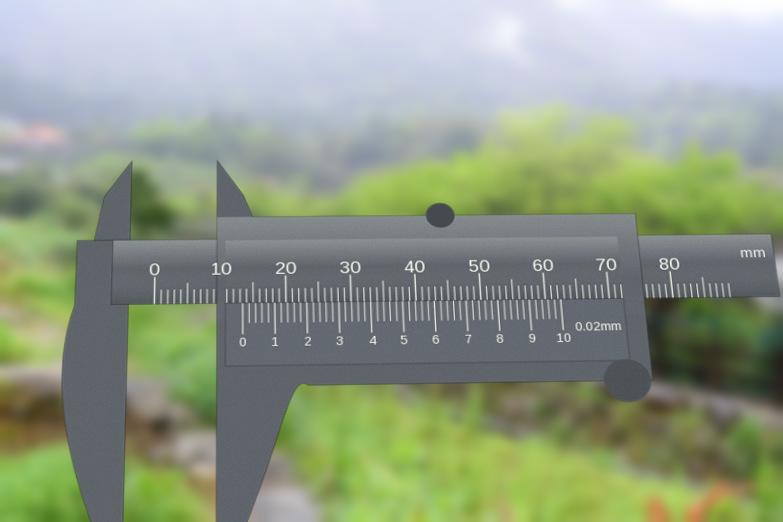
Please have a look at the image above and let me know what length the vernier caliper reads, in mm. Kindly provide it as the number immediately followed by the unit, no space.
13.4mm
